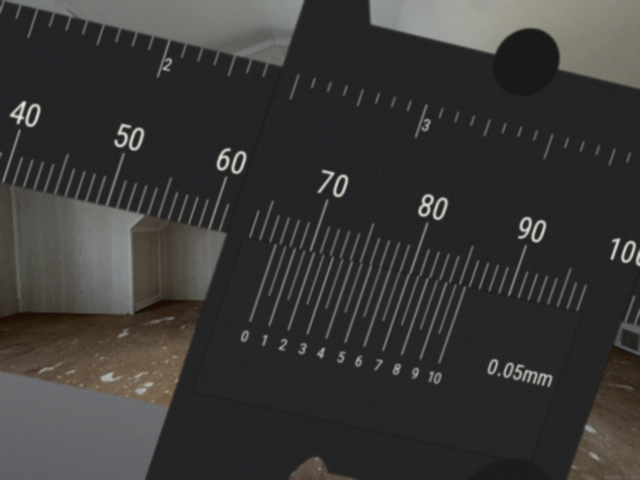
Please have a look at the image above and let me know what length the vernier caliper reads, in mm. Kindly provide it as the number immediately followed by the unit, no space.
66.6mm
